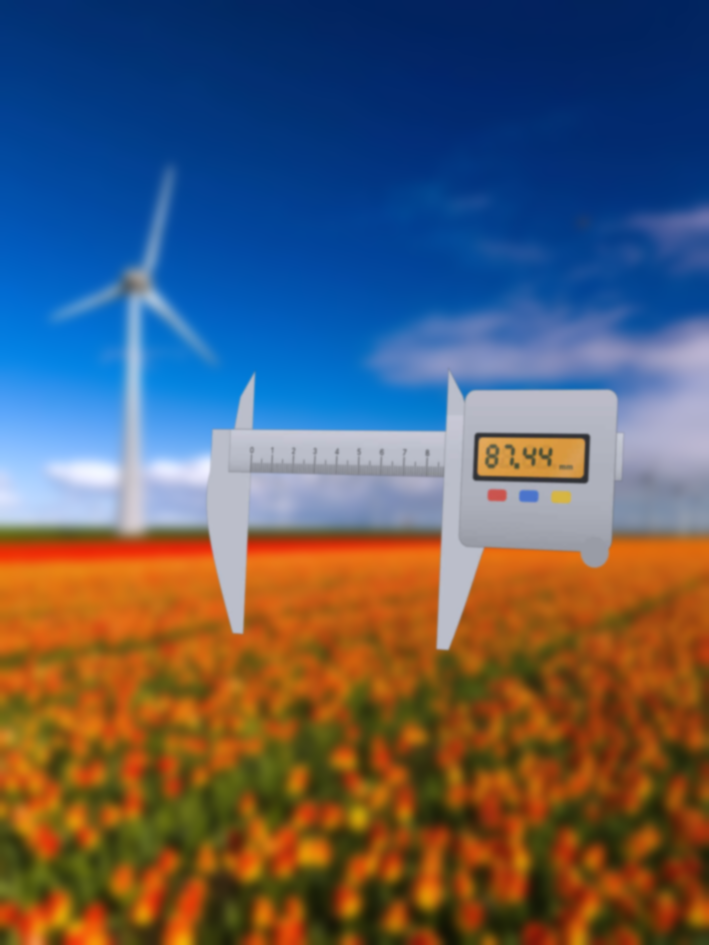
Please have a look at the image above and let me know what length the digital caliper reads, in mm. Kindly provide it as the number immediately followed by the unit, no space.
87.44mm
